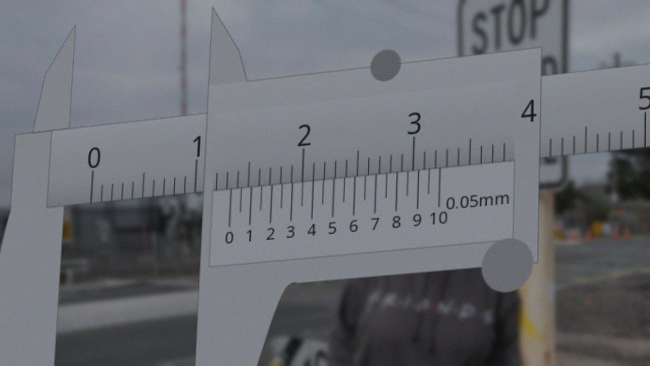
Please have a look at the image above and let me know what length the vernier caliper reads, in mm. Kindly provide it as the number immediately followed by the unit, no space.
13.4mm
